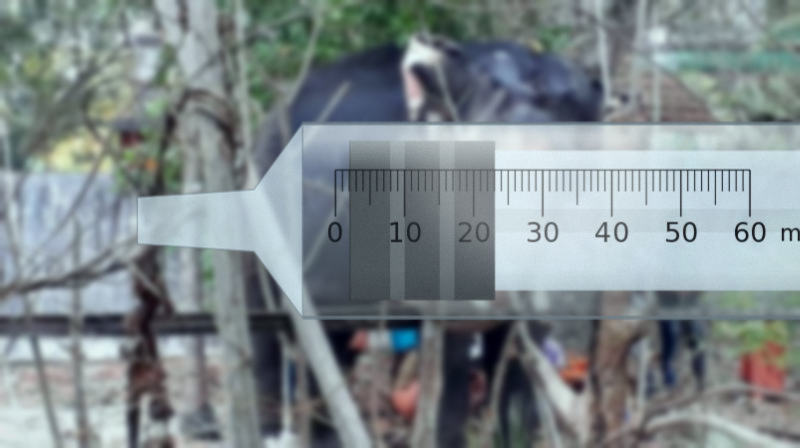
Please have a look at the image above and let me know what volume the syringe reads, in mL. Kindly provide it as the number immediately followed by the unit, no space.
2mL
